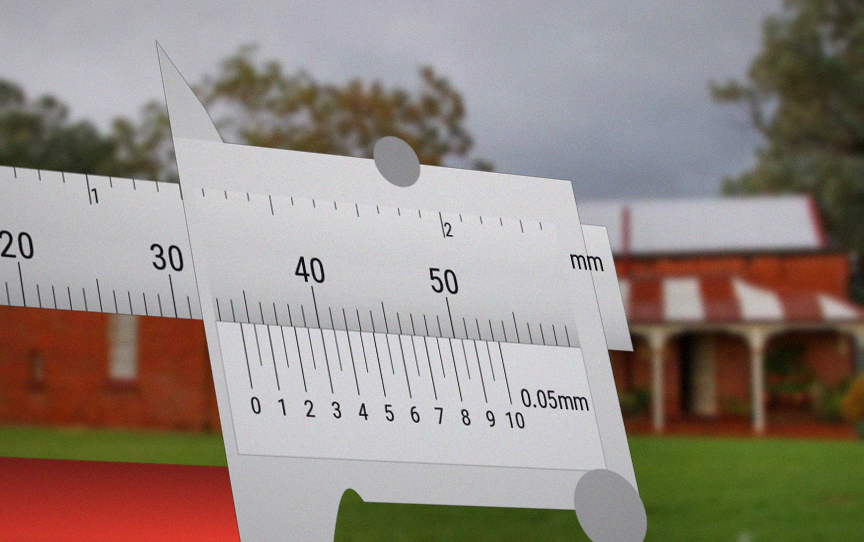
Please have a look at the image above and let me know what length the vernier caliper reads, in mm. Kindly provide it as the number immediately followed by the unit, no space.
34.4mm
